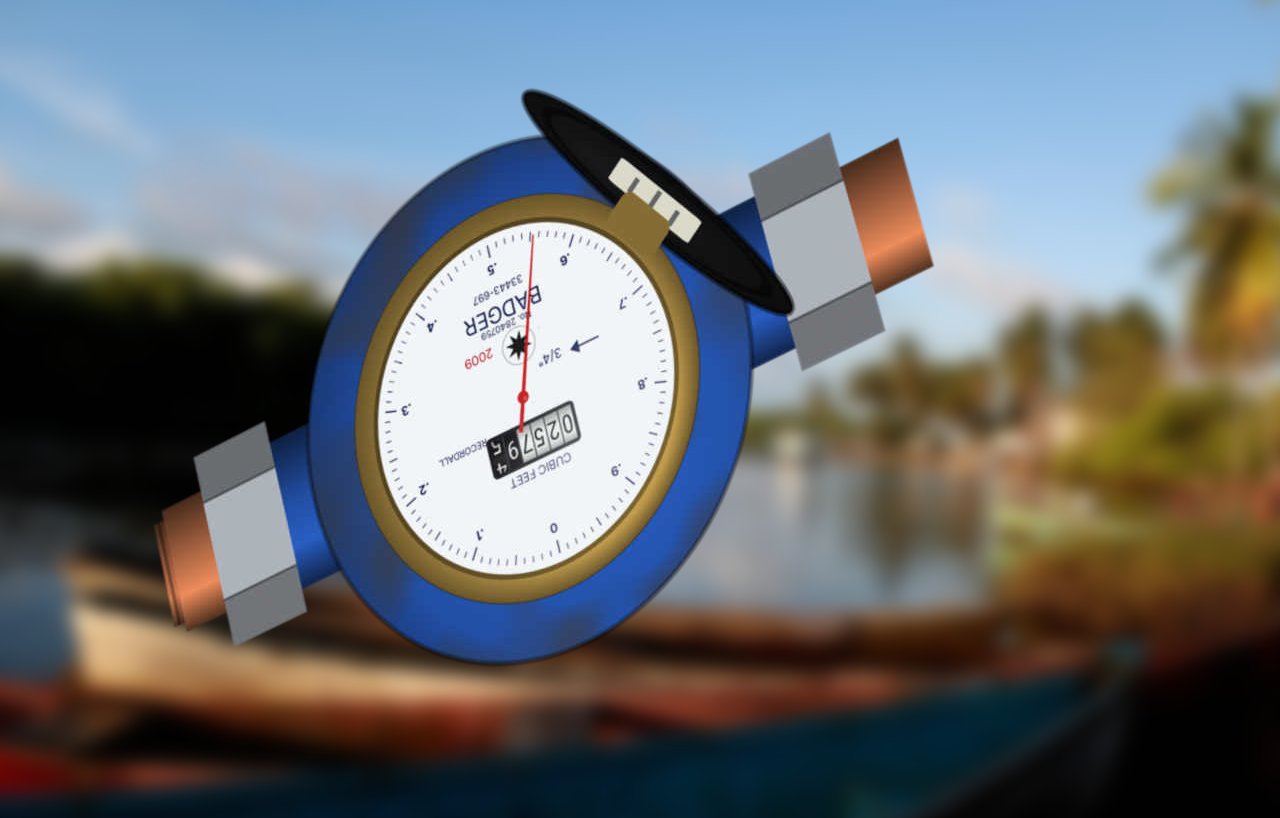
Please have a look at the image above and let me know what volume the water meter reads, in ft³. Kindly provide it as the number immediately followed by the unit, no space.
25794.55ft³
